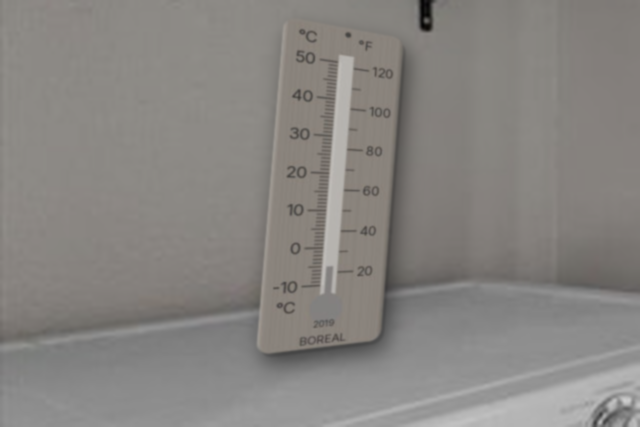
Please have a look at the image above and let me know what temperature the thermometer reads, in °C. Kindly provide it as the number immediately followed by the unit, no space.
-5°C
